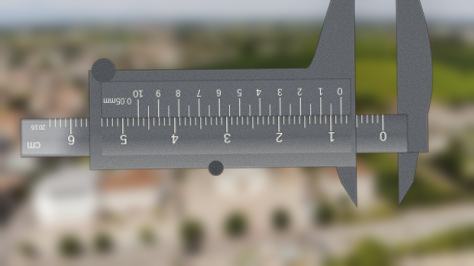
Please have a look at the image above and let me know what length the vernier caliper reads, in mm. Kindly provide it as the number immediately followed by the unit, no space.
8.0mm
